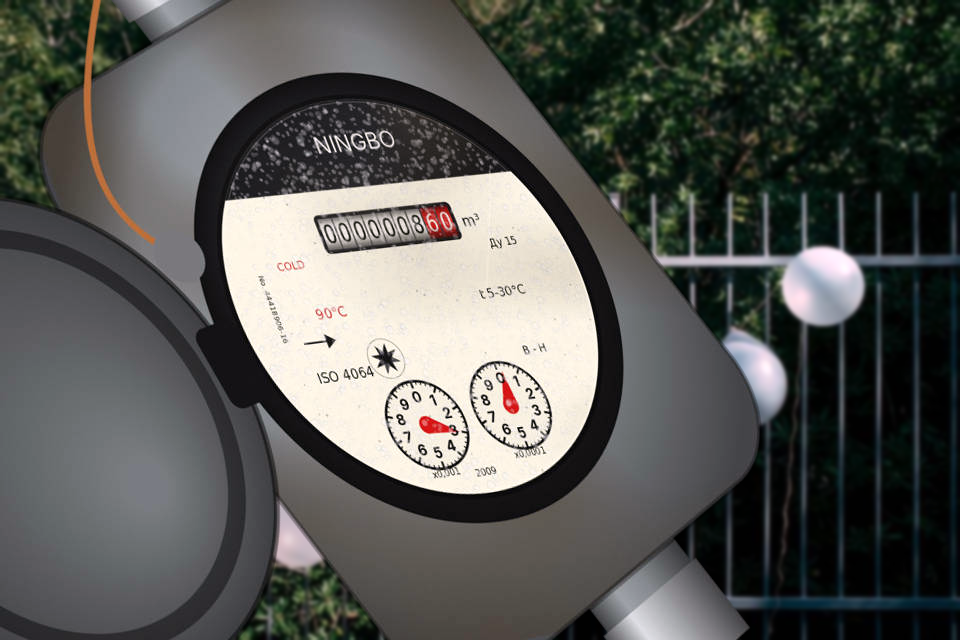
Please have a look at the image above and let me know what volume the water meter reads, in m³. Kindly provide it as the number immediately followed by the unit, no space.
8.6030m³
